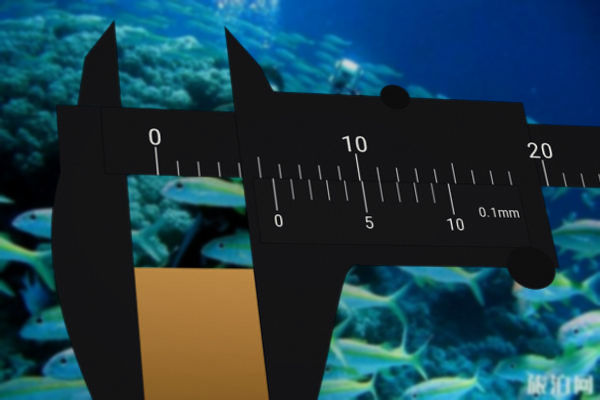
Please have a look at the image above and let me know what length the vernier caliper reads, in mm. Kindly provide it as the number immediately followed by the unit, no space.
5.6mm
